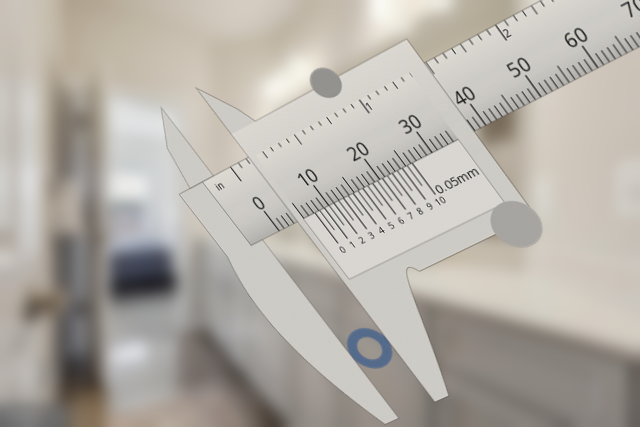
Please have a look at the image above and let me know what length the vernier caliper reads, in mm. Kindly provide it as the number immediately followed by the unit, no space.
7.2mm
